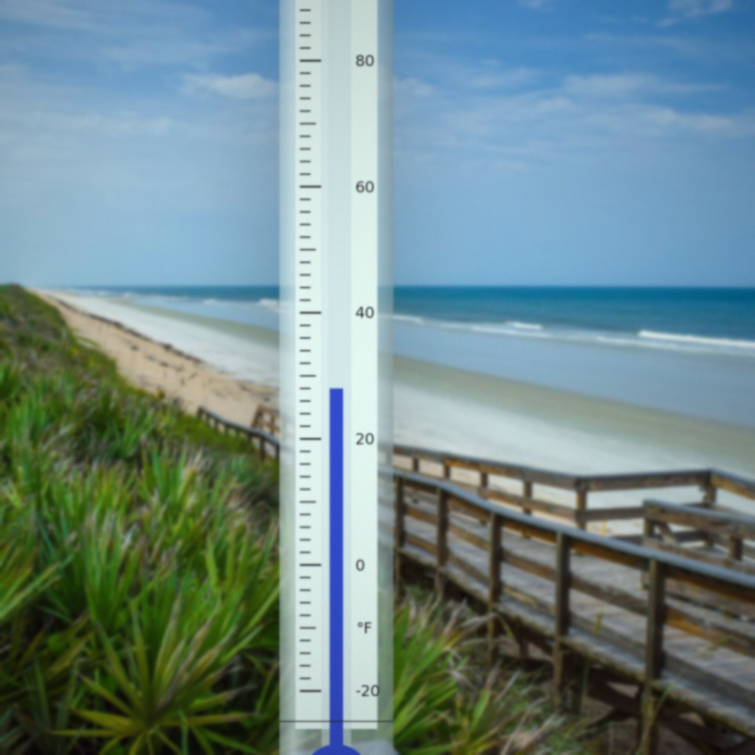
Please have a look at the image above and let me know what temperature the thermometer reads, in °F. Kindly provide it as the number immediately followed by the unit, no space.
28°F
